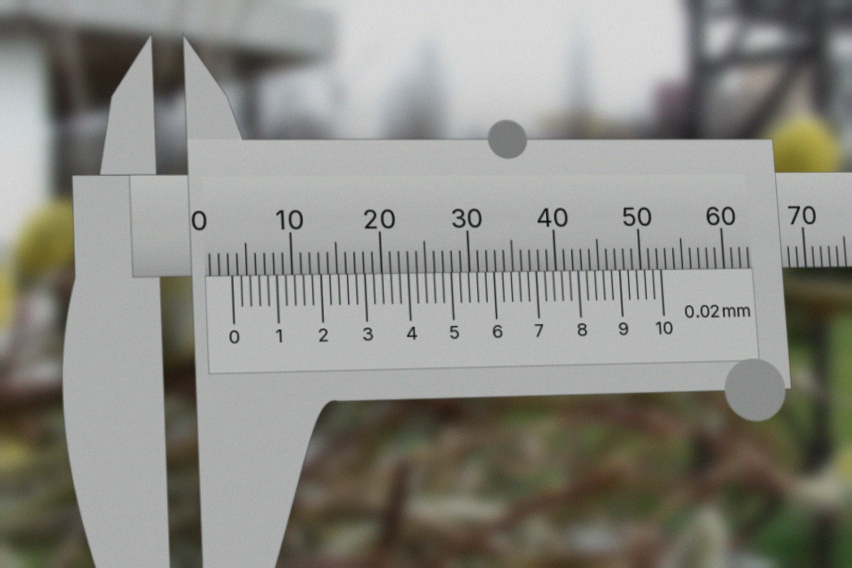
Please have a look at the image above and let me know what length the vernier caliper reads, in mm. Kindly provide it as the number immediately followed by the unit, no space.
3.4mm
